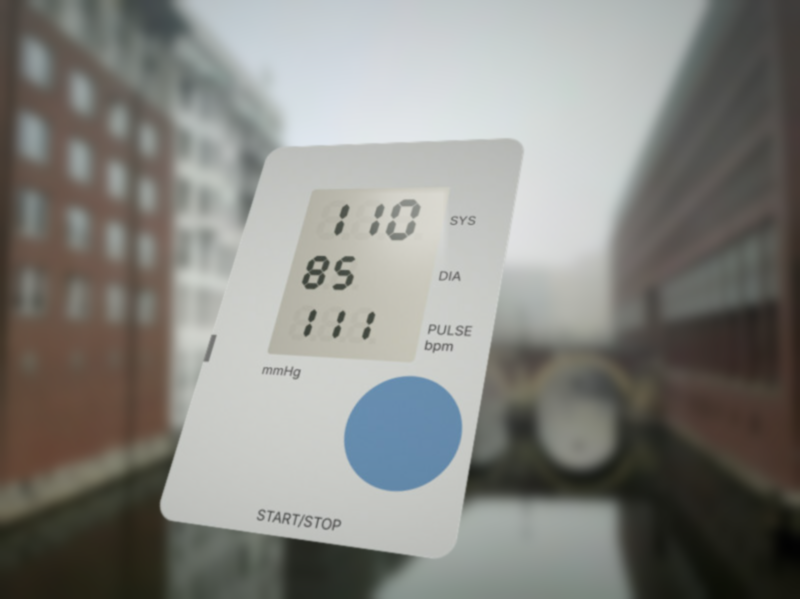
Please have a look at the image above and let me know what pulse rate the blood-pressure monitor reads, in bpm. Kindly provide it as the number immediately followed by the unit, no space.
111bpm
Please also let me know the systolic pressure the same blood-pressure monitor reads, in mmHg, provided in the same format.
110mmHg
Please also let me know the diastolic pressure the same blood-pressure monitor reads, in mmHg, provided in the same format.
85mmHg
